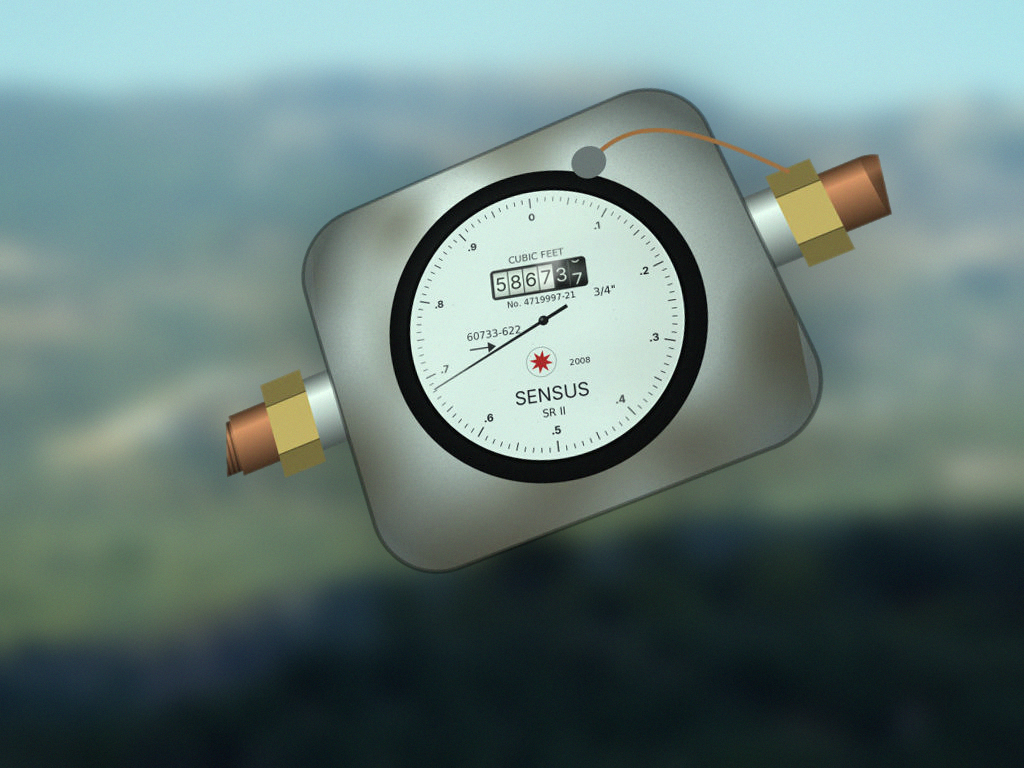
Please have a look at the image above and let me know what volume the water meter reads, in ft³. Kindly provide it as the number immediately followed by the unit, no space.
586736.68ft³
